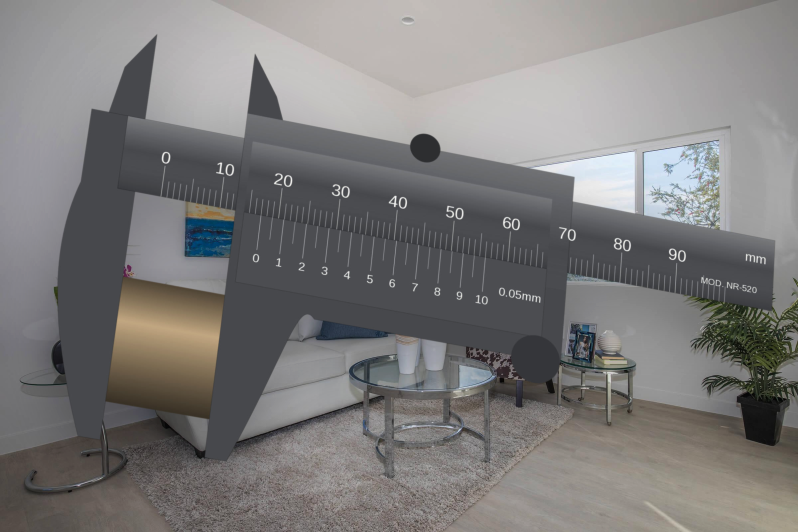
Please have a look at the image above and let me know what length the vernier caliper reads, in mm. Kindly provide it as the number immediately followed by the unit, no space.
17.0mm
